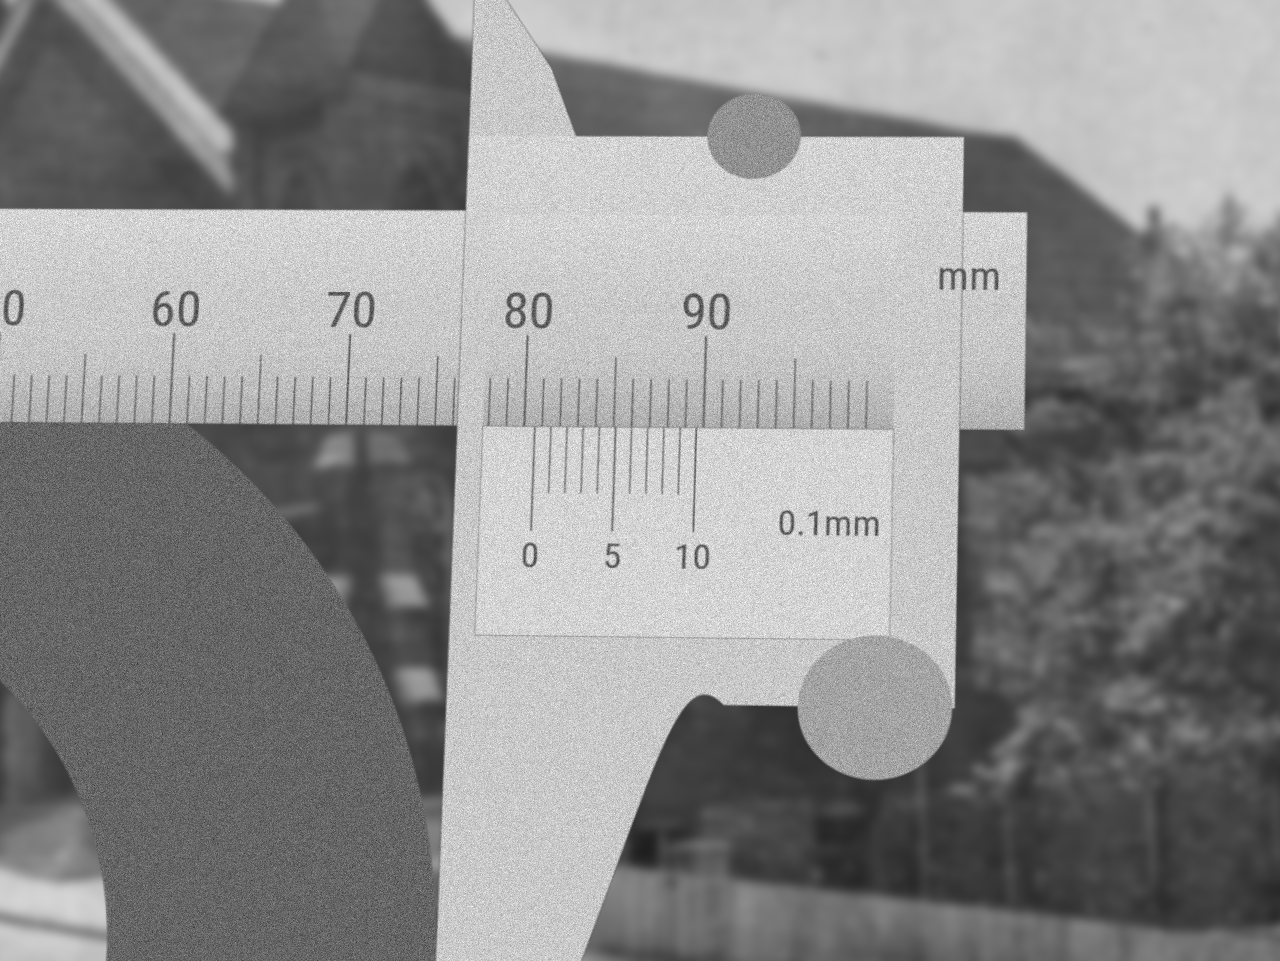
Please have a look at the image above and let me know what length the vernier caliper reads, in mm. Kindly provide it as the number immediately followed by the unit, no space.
80.6mm
